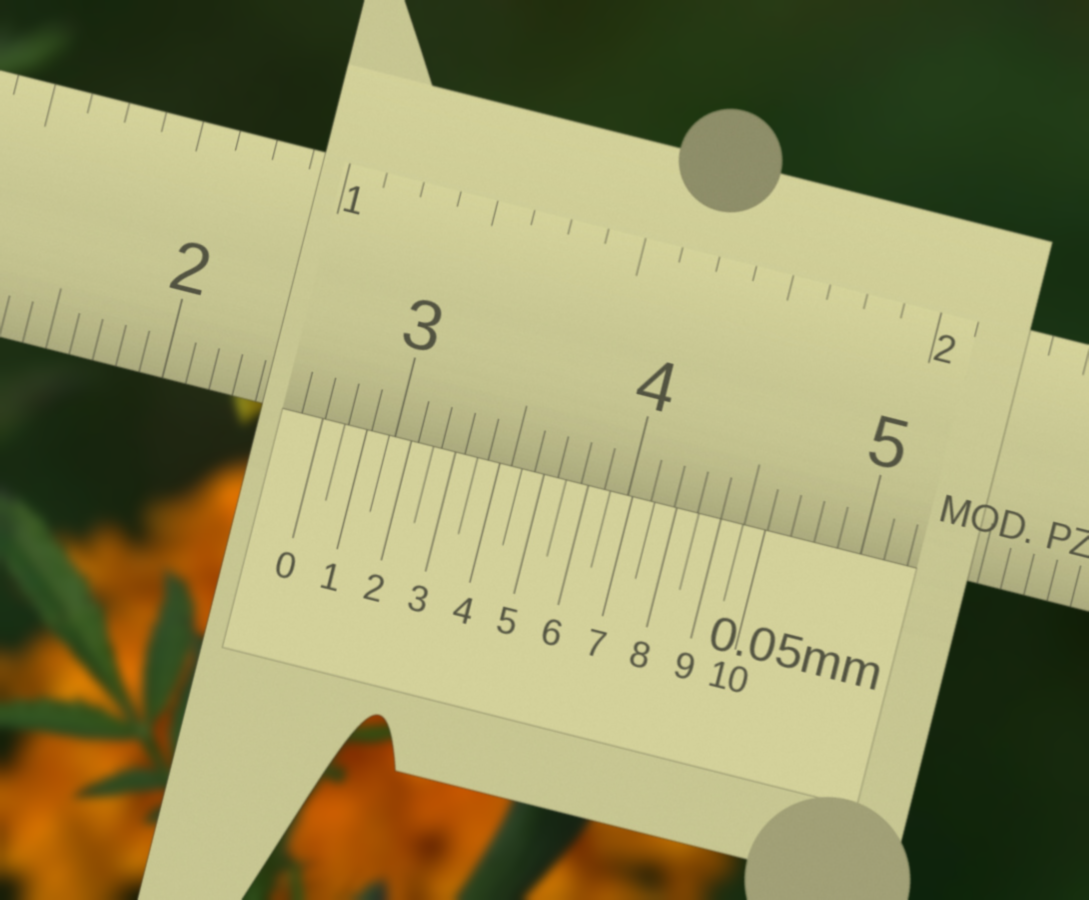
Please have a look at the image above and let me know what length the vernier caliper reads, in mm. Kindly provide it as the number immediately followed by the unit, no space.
26.9mm
